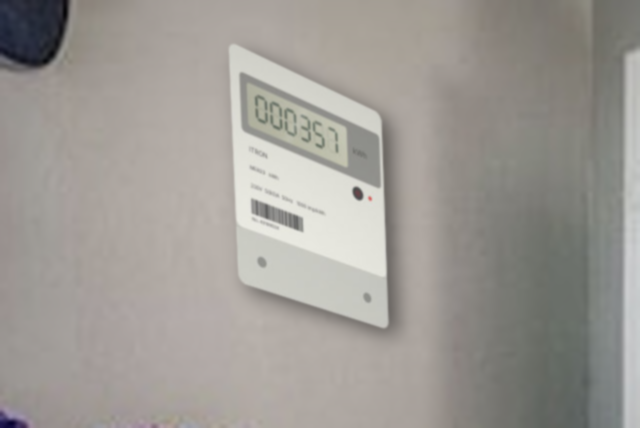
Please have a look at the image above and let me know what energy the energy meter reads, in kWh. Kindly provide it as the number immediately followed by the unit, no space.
357kWh
